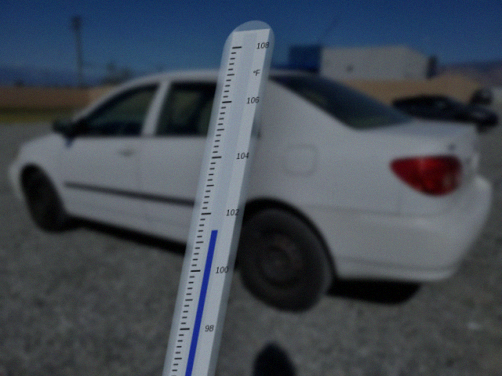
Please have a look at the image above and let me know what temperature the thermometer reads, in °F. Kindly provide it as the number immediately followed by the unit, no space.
101.4°F
